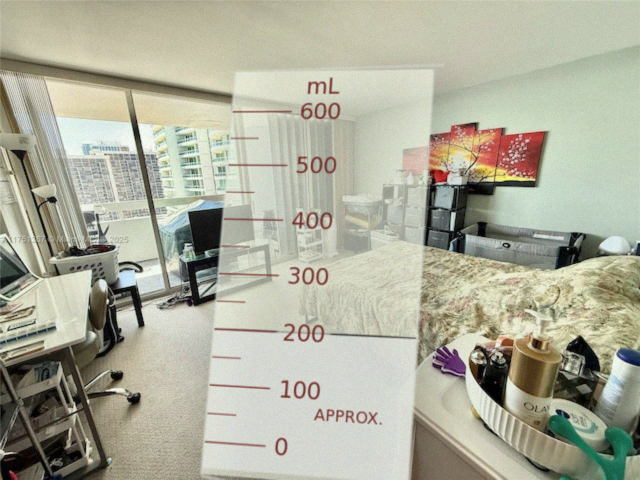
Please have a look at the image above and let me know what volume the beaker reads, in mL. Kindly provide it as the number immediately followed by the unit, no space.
200mL
